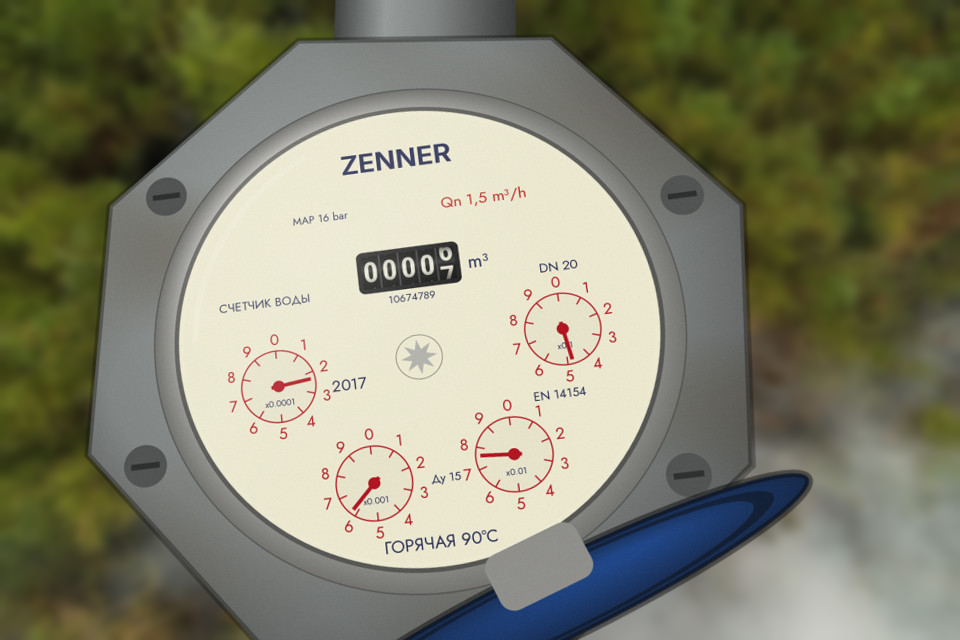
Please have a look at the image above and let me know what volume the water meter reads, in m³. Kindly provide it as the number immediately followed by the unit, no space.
6.4762m³
